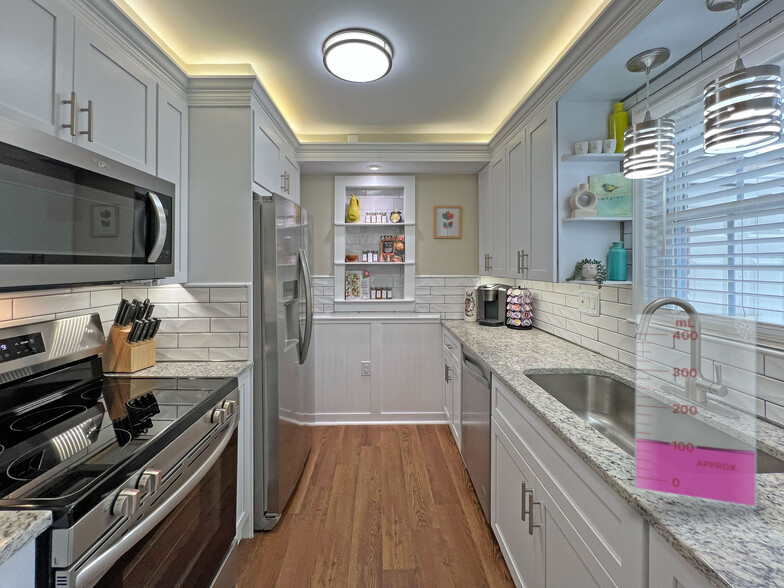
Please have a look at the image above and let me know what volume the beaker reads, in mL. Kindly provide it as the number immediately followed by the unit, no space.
100mL
